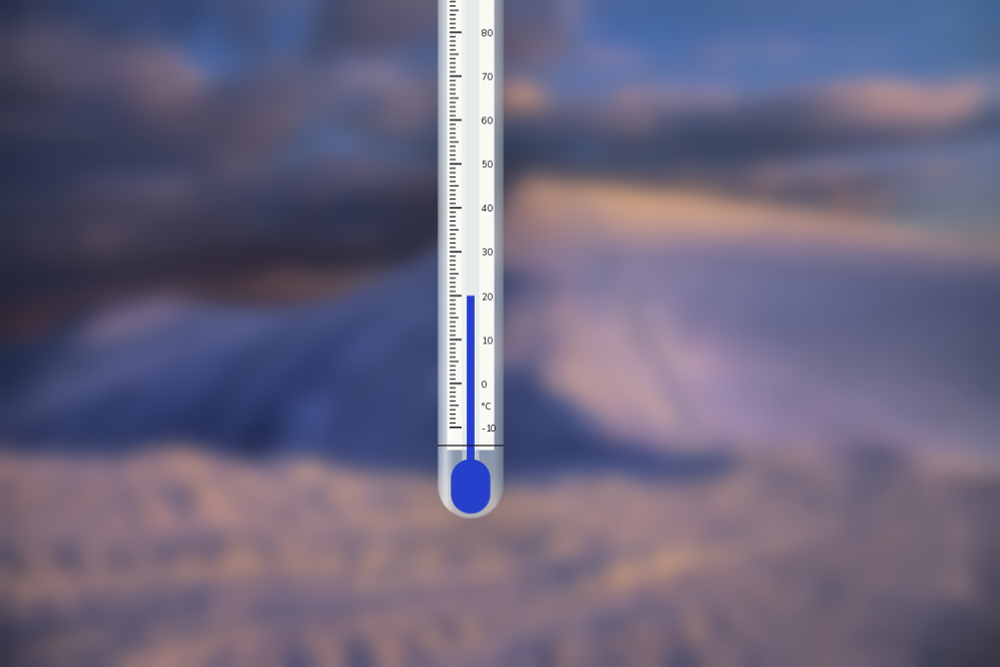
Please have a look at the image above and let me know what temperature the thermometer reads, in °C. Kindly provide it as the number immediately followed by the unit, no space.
20°C
